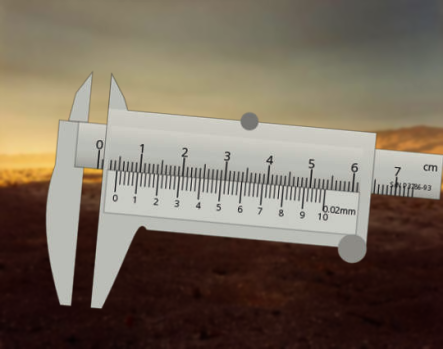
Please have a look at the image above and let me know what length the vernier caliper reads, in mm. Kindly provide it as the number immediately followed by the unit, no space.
4.5mm
